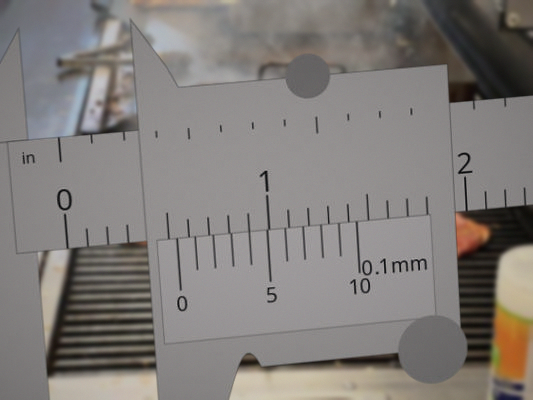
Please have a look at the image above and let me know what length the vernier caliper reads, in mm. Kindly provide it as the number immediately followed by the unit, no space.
5.4mm
